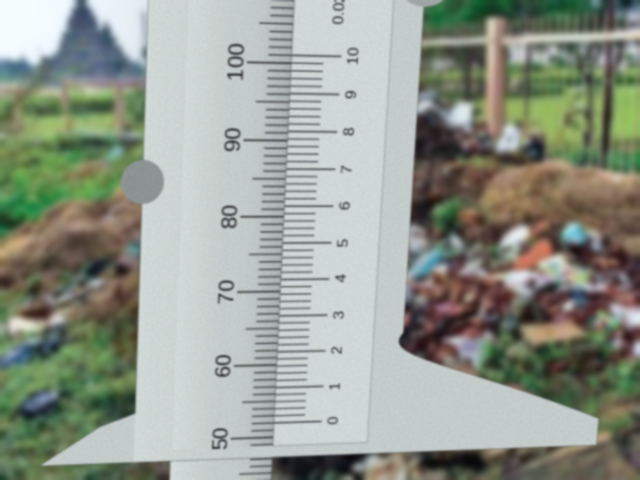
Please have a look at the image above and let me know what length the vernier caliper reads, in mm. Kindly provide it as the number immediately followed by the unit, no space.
52.0mm
